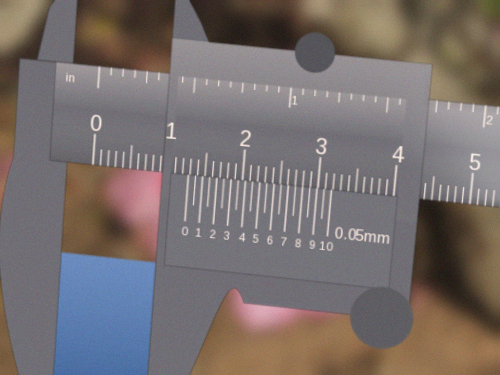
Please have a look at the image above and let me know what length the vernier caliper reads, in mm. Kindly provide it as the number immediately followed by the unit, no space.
12.8mm
